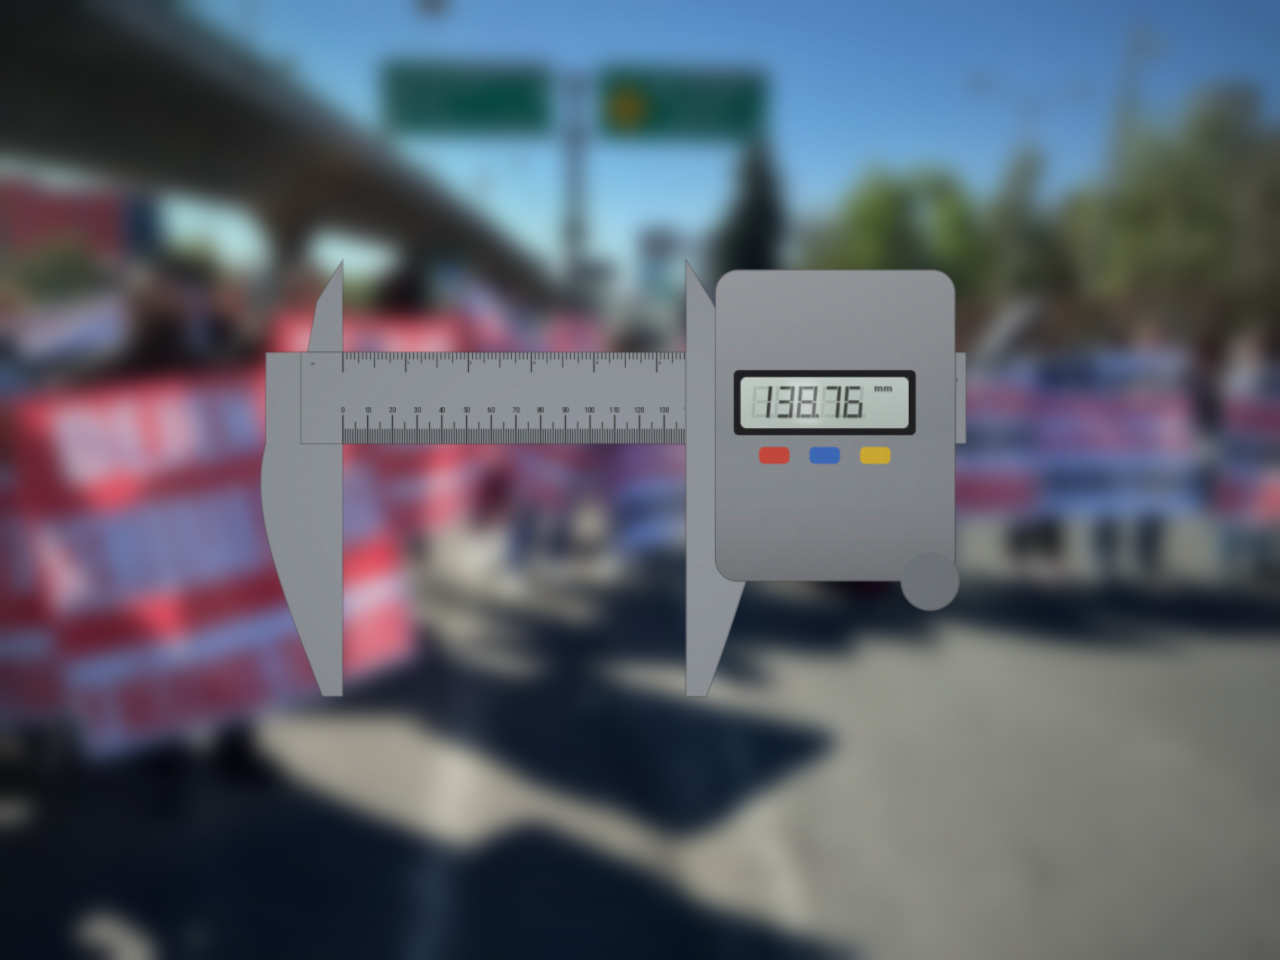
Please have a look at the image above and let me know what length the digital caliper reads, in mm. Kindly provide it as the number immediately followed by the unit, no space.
138.76mm
